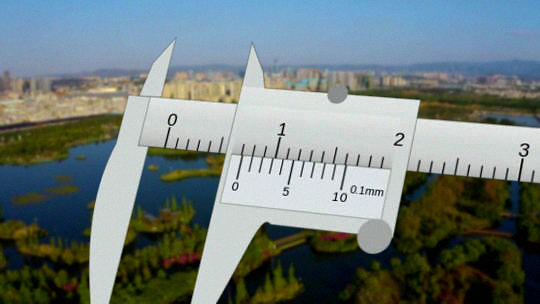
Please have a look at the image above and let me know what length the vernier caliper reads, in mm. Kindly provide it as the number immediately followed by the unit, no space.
7.1mm
